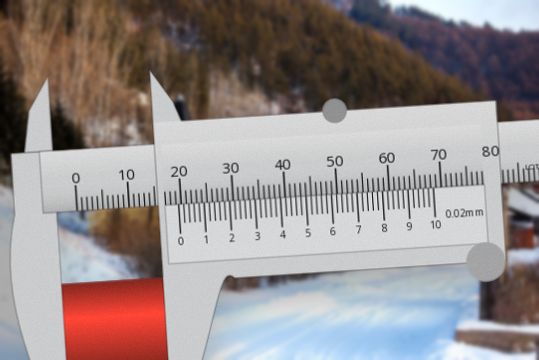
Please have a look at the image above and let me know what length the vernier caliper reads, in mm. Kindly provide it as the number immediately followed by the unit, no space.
19.5mm
